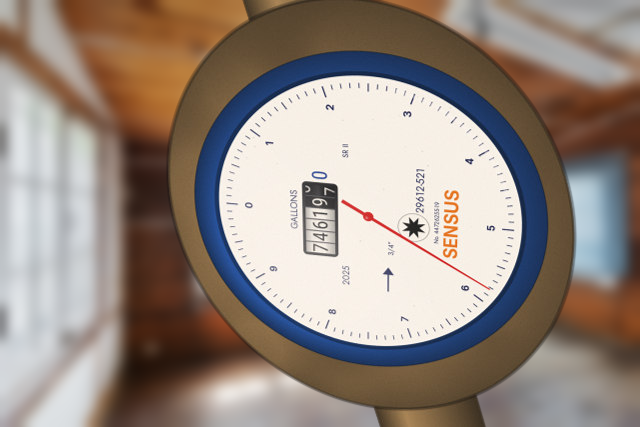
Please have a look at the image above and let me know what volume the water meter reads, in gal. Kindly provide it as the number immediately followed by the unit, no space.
7461965.8gal
